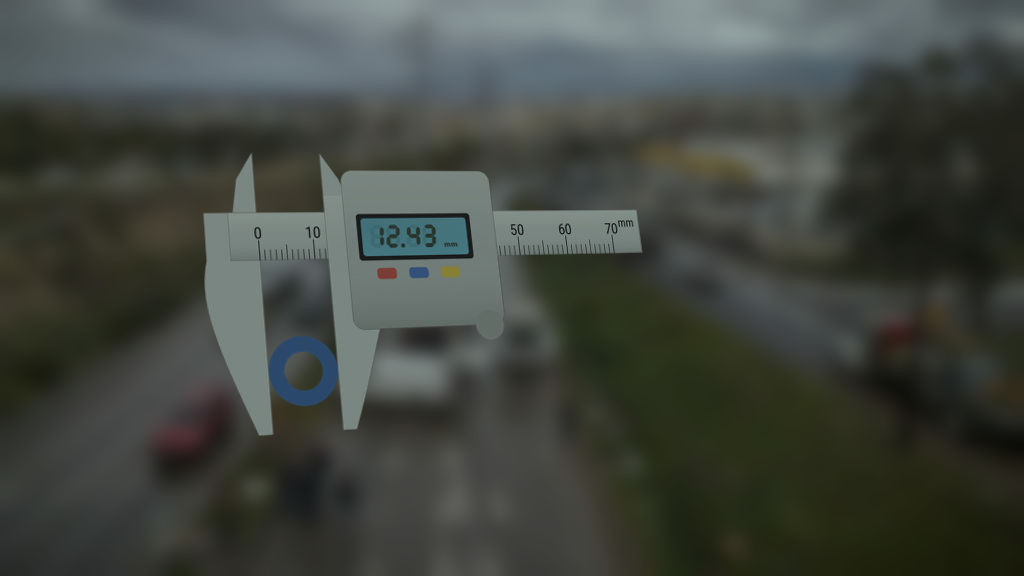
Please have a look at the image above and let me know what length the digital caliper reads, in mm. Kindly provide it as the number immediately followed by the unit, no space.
12.43mm
